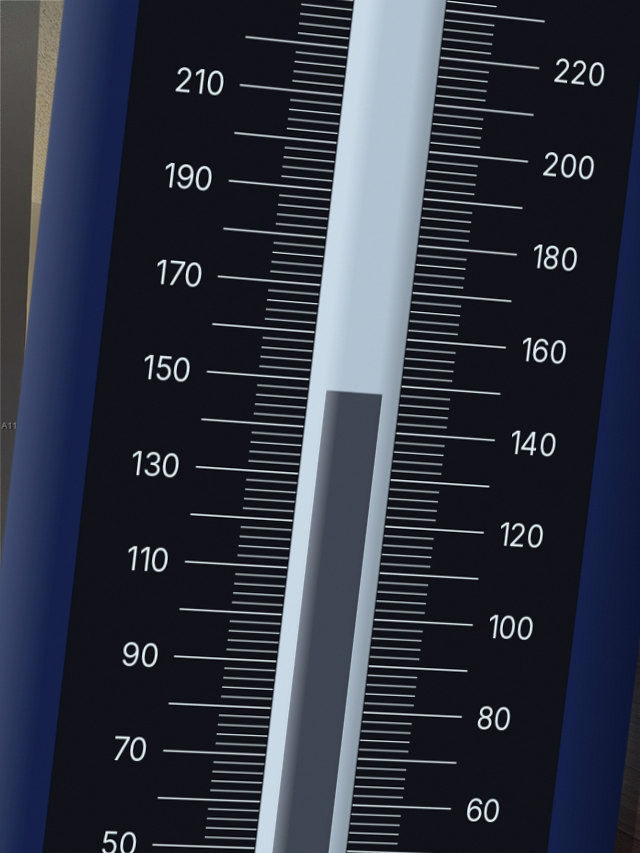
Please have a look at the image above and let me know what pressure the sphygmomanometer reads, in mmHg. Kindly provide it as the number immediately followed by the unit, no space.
148mmHg
